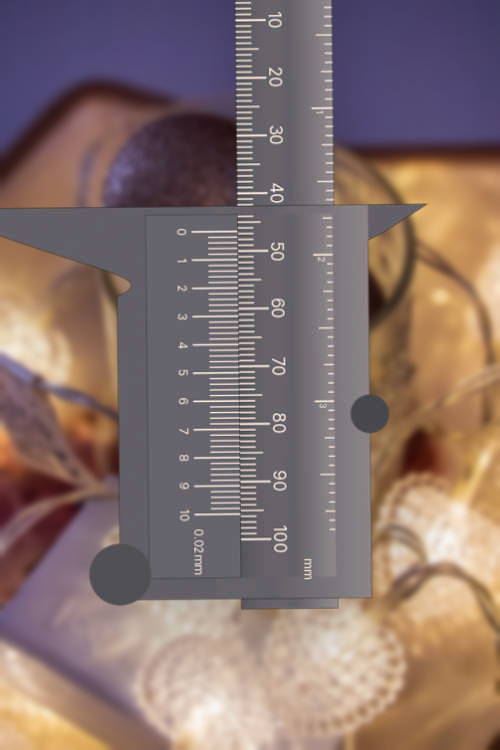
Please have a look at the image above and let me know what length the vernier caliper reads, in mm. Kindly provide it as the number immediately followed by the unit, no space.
46.6mm
